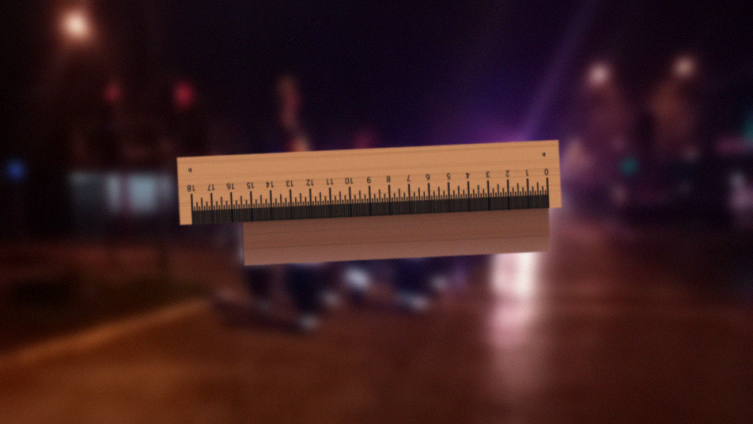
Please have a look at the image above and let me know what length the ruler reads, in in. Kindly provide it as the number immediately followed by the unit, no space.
15.5in
